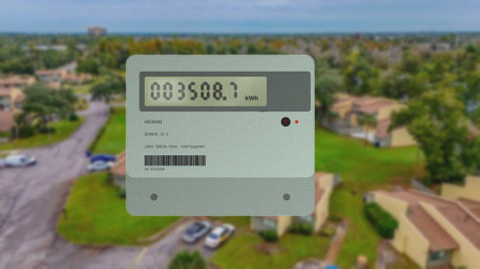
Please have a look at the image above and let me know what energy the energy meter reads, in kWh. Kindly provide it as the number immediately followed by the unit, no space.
3508.7kWh
